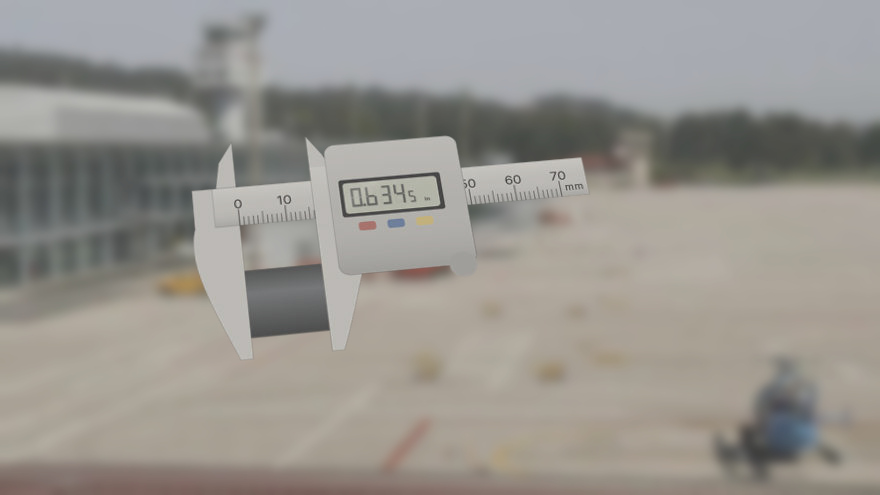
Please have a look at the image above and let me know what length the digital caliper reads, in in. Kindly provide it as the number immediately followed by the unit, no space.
0.6345in
